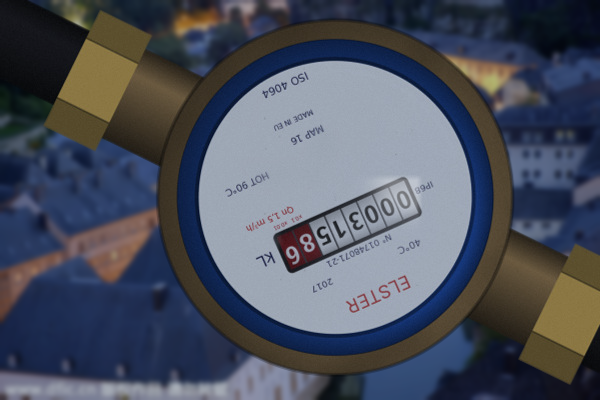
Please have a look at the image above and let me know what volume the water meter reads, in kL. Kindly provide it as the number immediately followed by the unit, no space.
315.86kL
